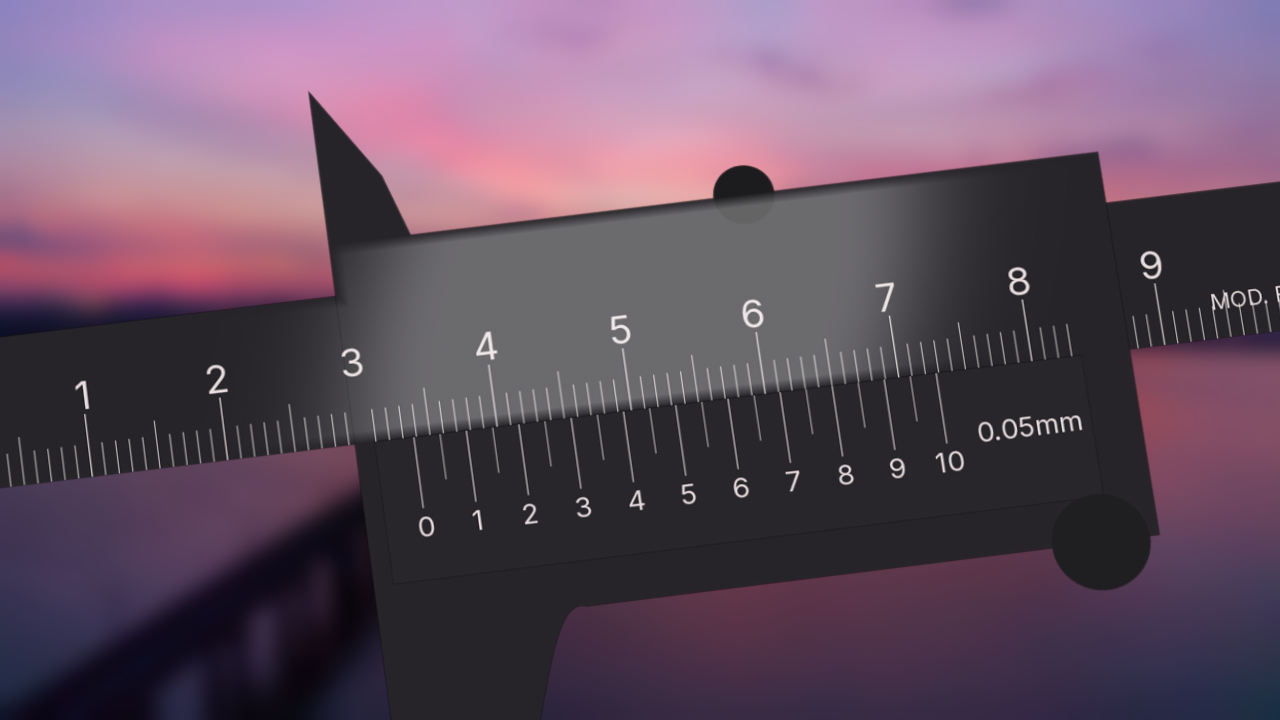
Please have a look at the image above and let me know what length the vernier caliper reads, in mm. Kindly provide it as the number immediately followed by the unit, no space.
33.8mm
